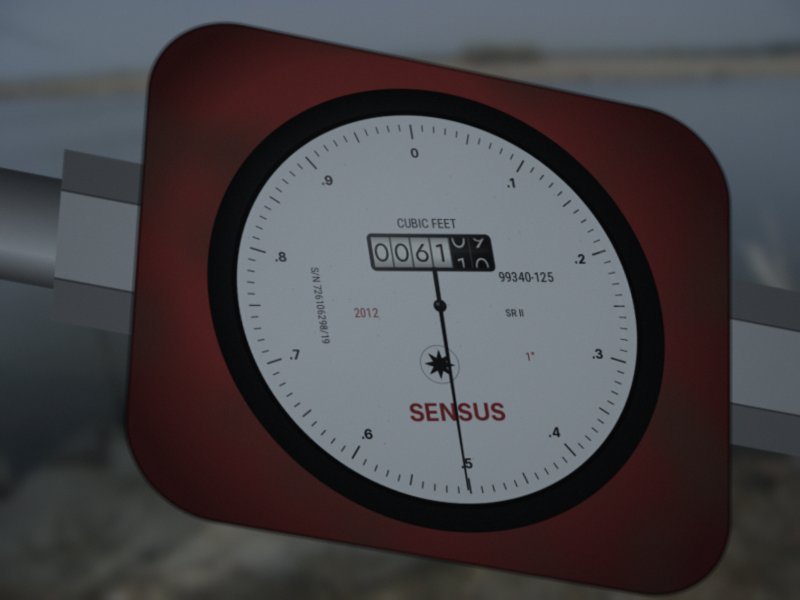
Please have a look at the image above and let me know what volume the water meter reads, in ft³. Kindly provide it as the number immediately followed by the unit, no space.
6109.50ft³
